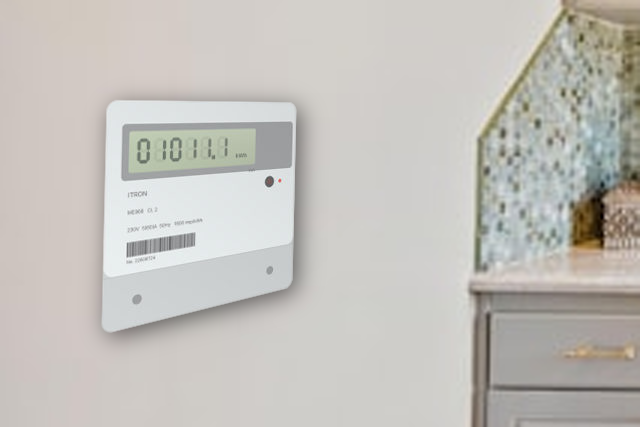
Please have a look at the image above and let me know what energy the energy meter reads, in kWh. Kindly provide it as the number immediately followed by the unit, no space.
1011.1kWh
